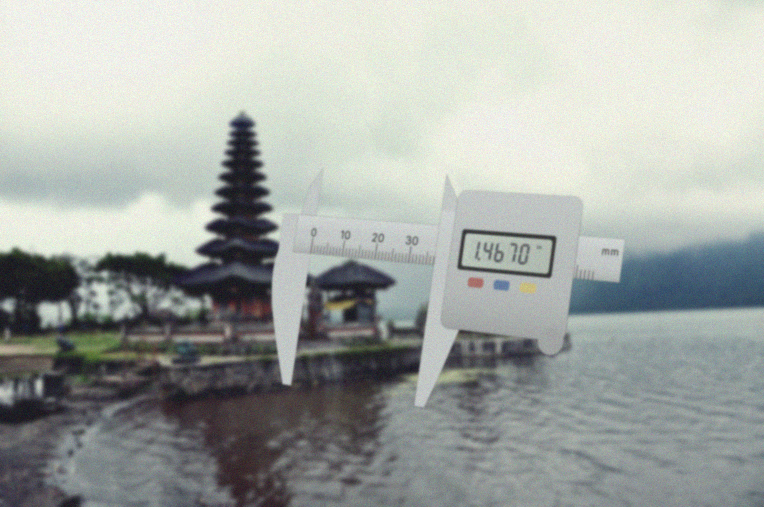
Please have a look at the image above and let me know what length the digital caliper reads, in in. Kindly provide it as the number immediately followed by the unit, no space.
1.4670in
